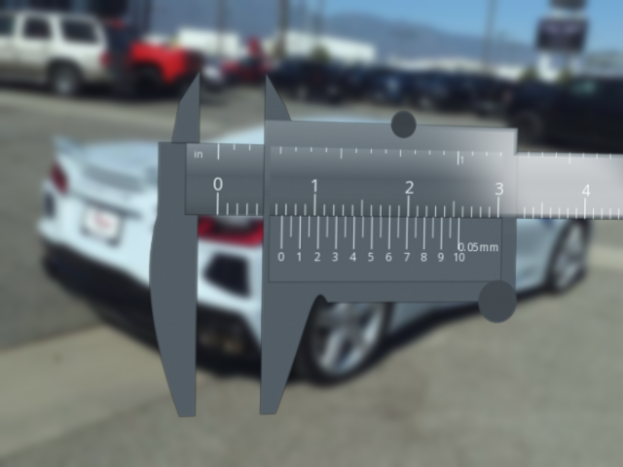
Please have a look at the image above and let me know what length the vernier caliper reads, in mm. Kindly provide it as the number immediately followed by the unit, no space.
6.6mm
